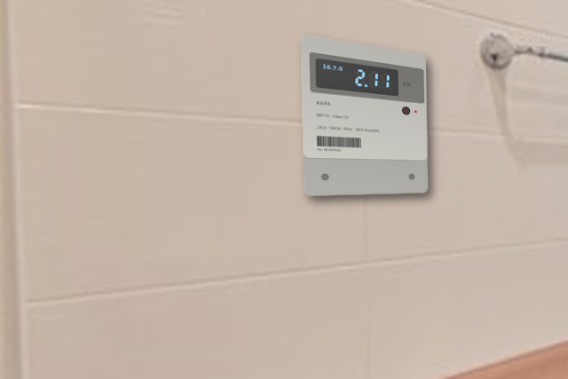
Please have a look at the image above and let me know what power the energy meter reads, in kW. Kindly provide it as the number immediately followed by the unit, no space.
2.11kW
